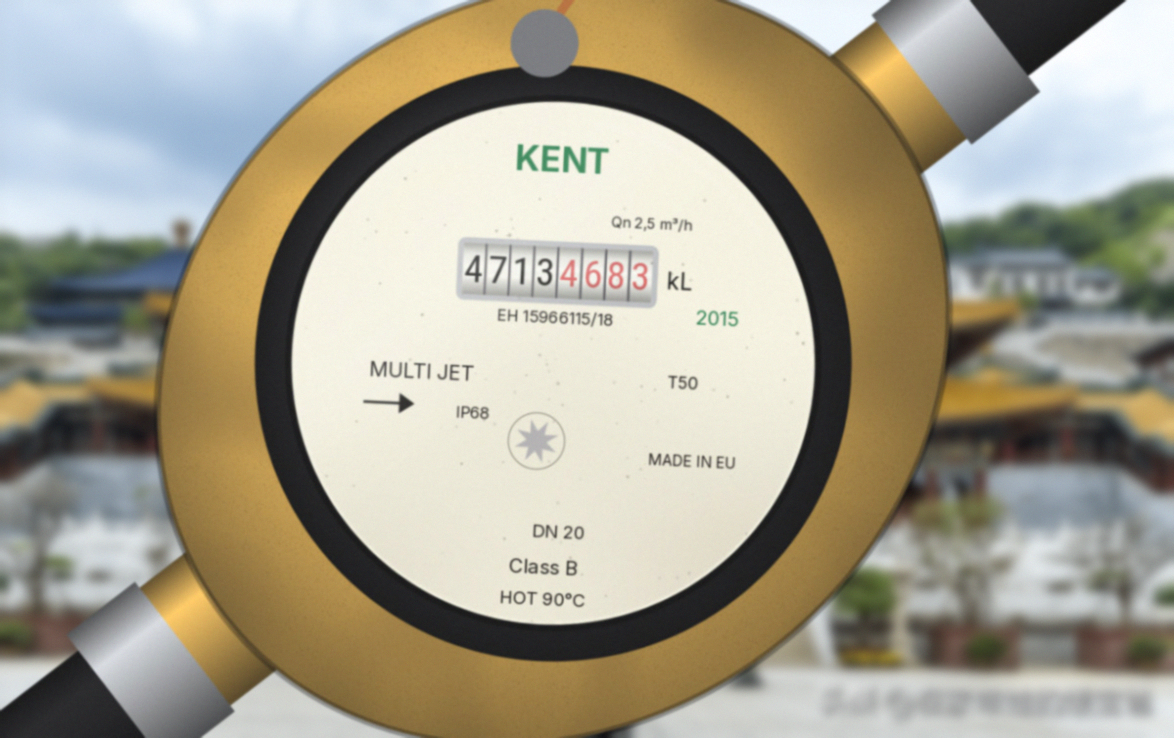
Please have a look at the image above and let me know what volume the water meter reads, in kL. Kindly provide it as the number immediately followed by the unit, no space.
4713.4683kL
